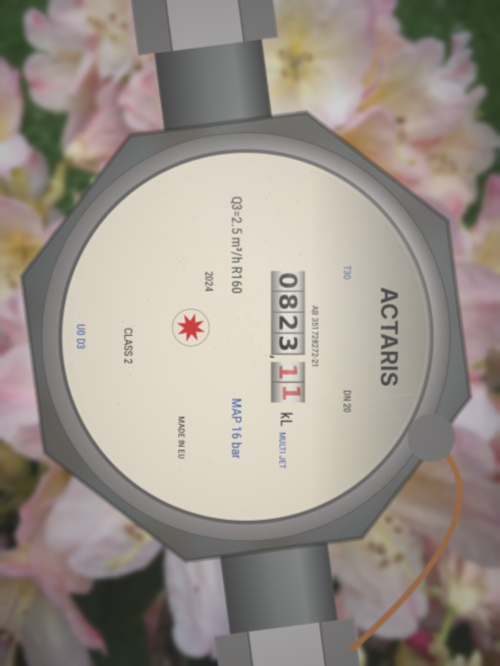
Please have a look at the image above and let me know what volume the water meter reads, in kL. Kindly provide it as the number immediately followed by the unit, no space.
823.11kL
